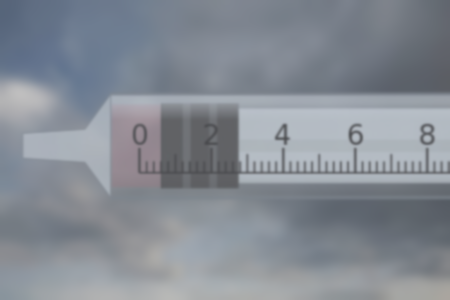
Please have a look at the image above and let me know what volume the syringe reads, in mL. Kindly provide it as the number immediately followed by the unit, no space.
0.6mL
